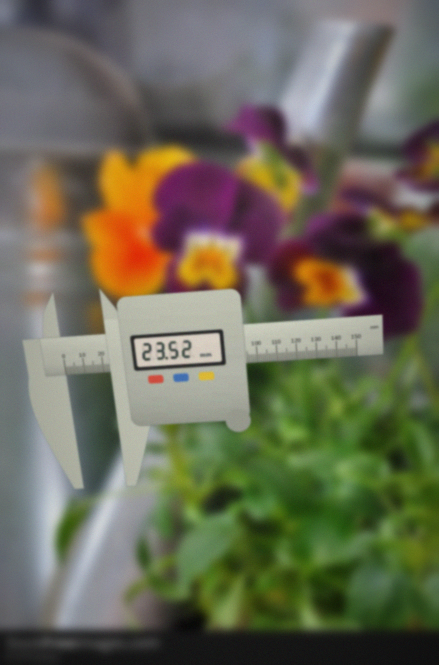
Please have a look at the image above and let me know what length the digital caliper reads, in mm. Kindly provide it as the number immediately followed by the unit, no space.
23.52mm
